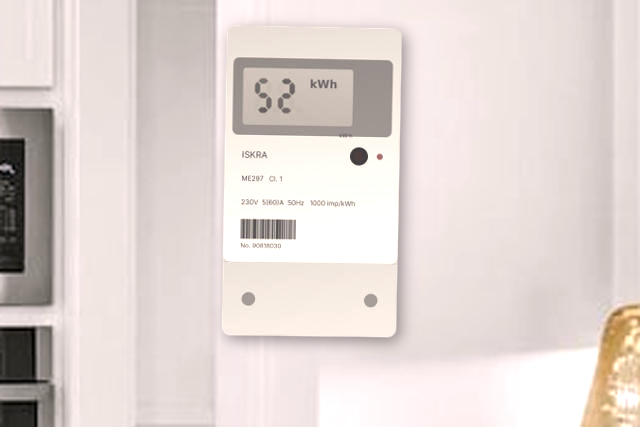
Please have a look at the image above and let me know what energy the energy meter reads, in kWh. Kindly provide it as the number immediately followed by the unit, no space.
52kWh
